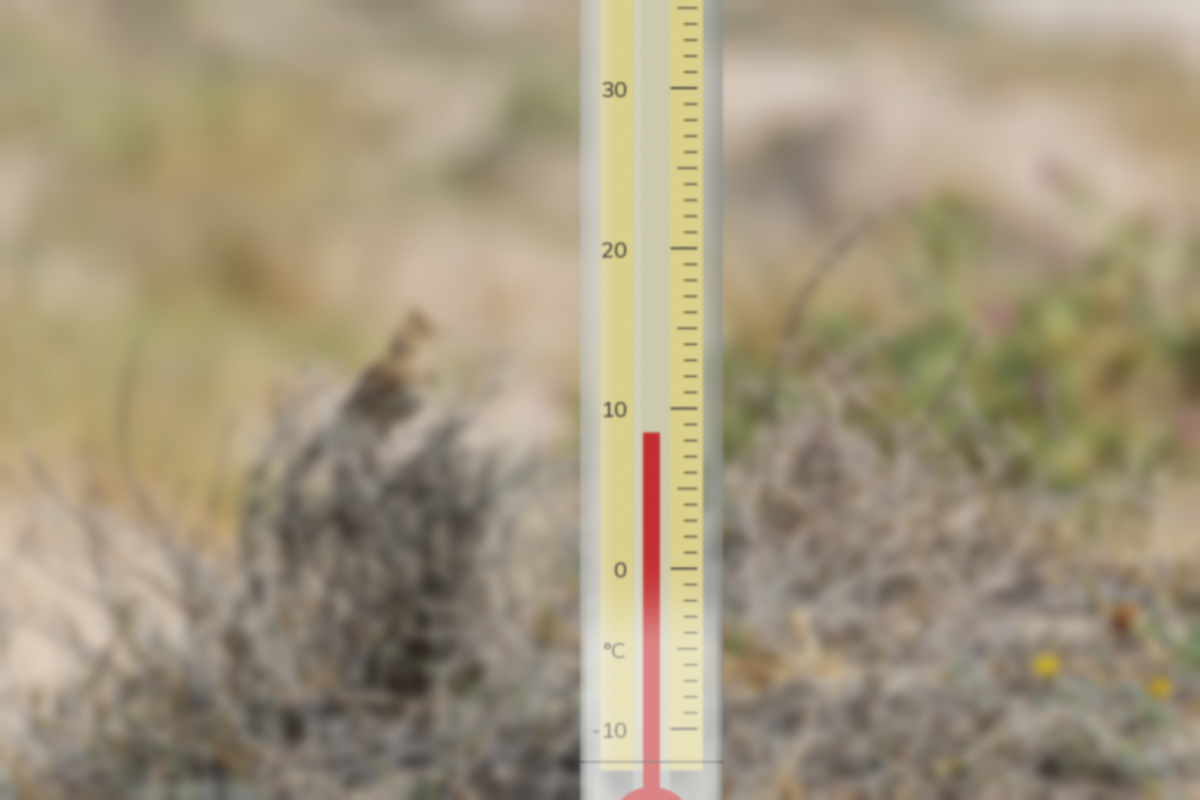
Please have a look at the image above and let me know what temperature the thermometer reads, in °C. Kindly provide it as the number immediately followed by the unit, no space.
8.5°C
